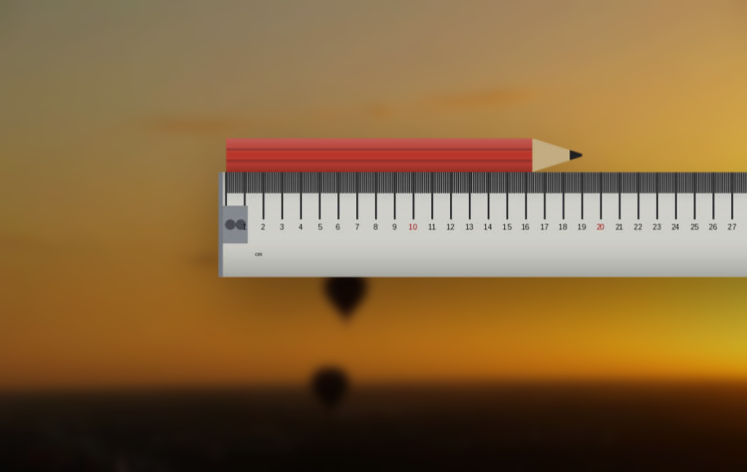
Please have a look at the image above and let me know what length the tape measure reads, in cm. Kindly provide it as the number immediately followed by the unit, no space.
19cm
